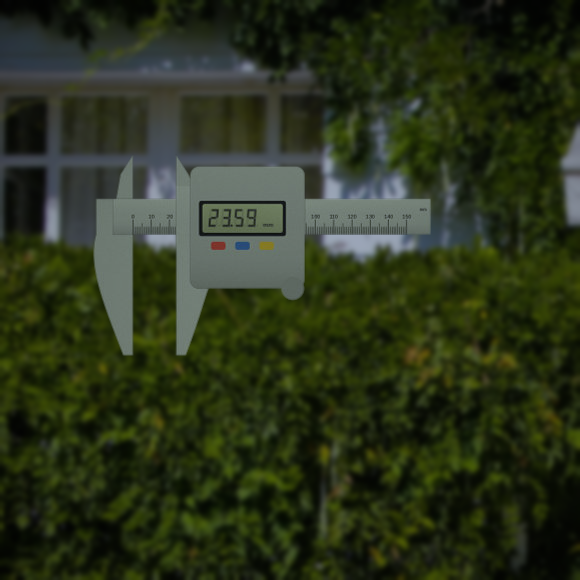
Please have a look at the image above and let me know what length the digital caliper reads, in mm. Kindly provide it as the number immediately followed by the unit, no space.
23.59mm
